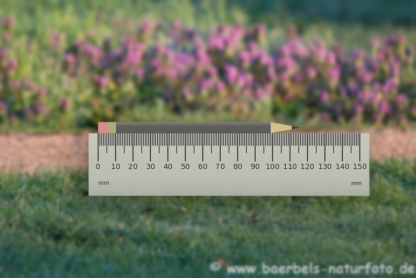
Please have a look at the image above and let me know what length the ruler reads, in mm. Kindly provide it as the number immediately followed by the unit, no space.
115mm
